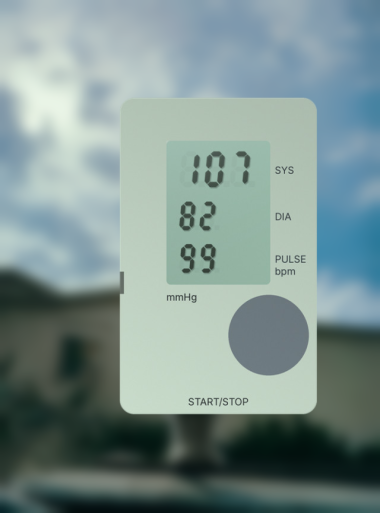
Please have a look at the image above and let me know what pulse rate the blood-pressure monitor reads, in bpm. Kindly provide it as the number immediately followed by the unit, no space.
99bpm
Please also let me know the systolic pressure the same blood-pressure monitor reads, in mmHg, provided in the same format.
107mmHg
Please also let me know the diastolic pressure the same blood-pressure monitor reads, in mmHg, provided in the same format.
82mmHg
